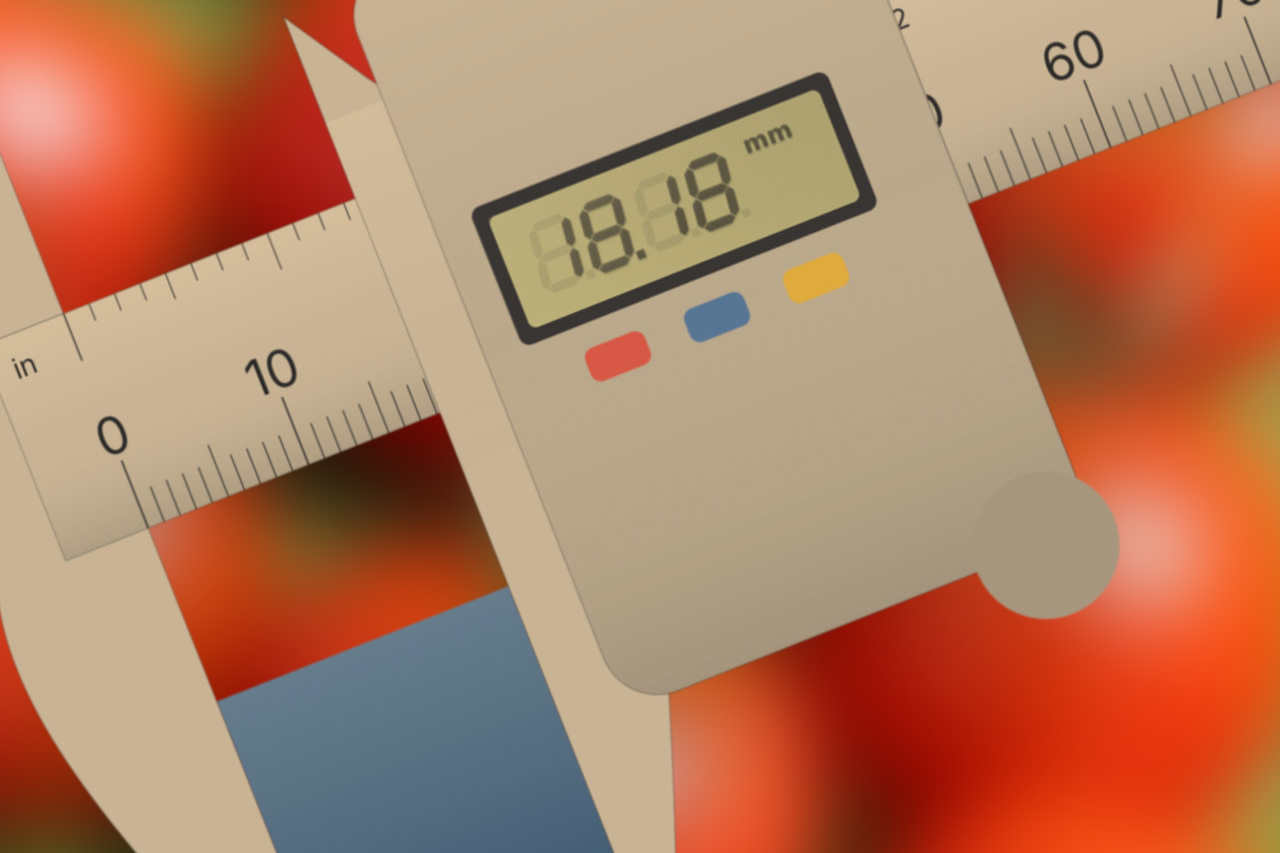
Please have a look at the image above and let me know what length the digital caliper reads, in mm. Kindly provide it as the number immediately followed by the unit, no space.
18.18mm
